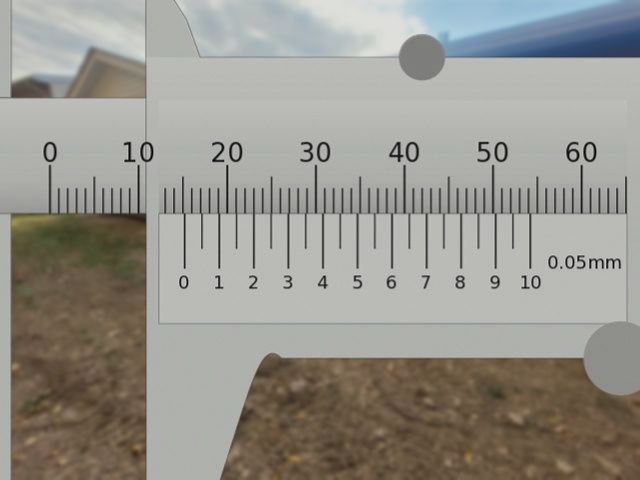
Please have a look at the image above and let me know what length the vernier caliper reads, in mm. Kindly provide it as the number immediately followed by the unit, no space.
15.2mm
